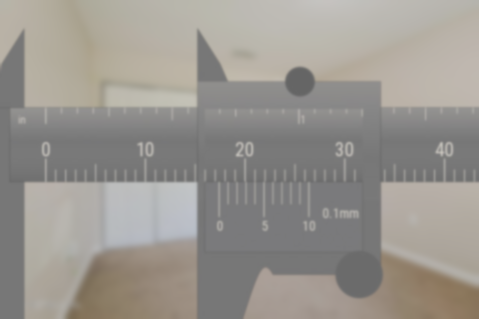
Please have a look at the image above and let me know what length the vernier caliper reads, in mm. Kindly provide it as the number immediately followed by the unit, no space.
17.4mm
